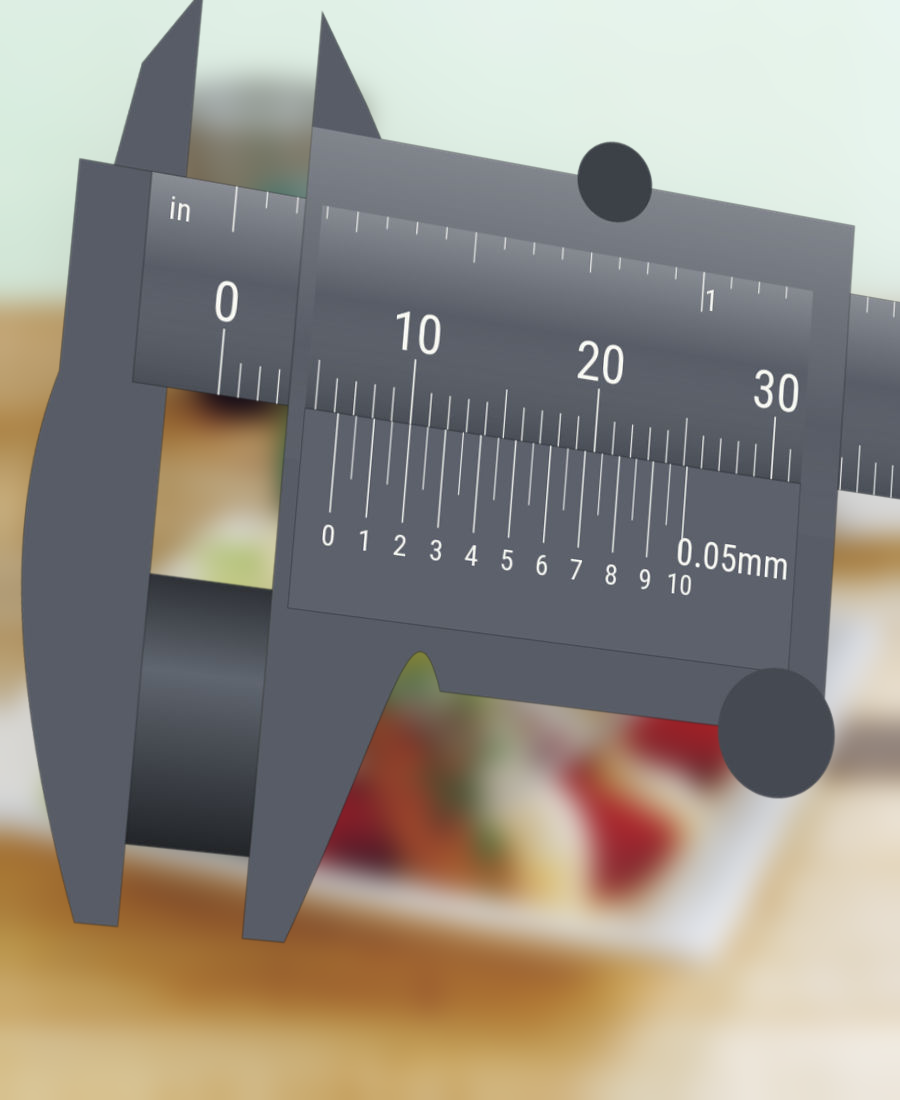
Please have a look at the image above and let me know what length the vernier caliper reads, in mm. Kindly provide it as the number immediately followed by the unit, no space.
6.2mm
